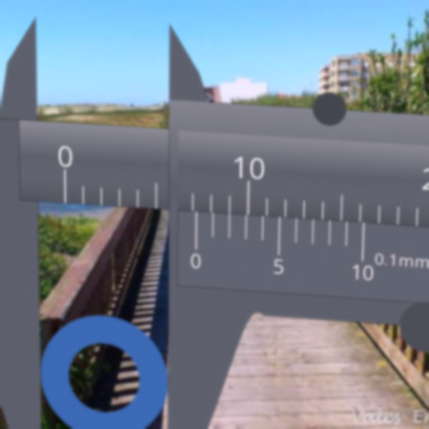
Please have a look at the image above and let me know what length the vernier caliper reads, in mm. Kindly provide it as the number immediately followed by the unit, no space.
7.2mm
